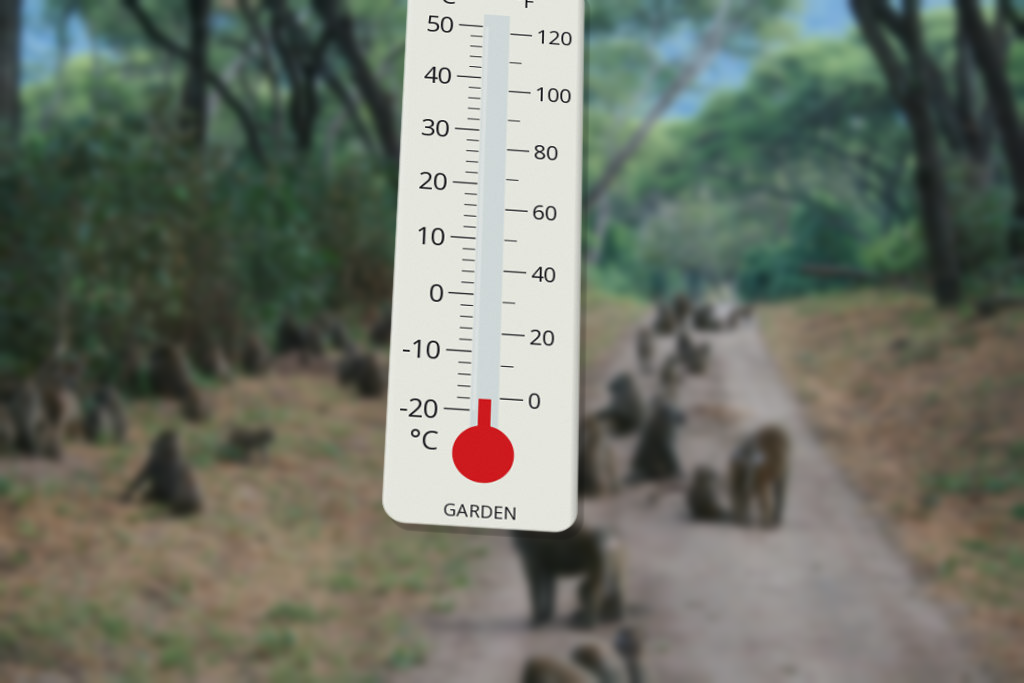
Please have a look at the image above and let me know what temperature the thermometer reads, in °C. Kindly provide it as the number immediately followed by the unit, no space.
-18°C
